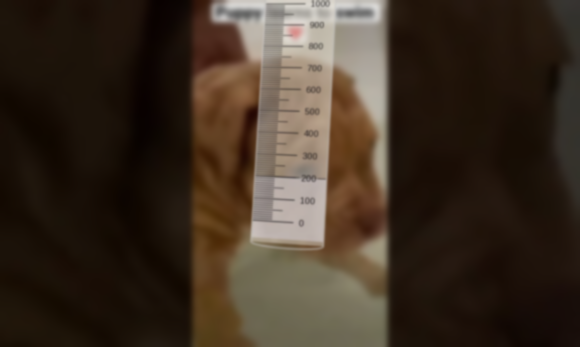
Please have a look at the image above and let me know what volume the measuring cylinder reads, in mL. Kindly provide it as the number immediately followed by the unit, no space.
200mL
